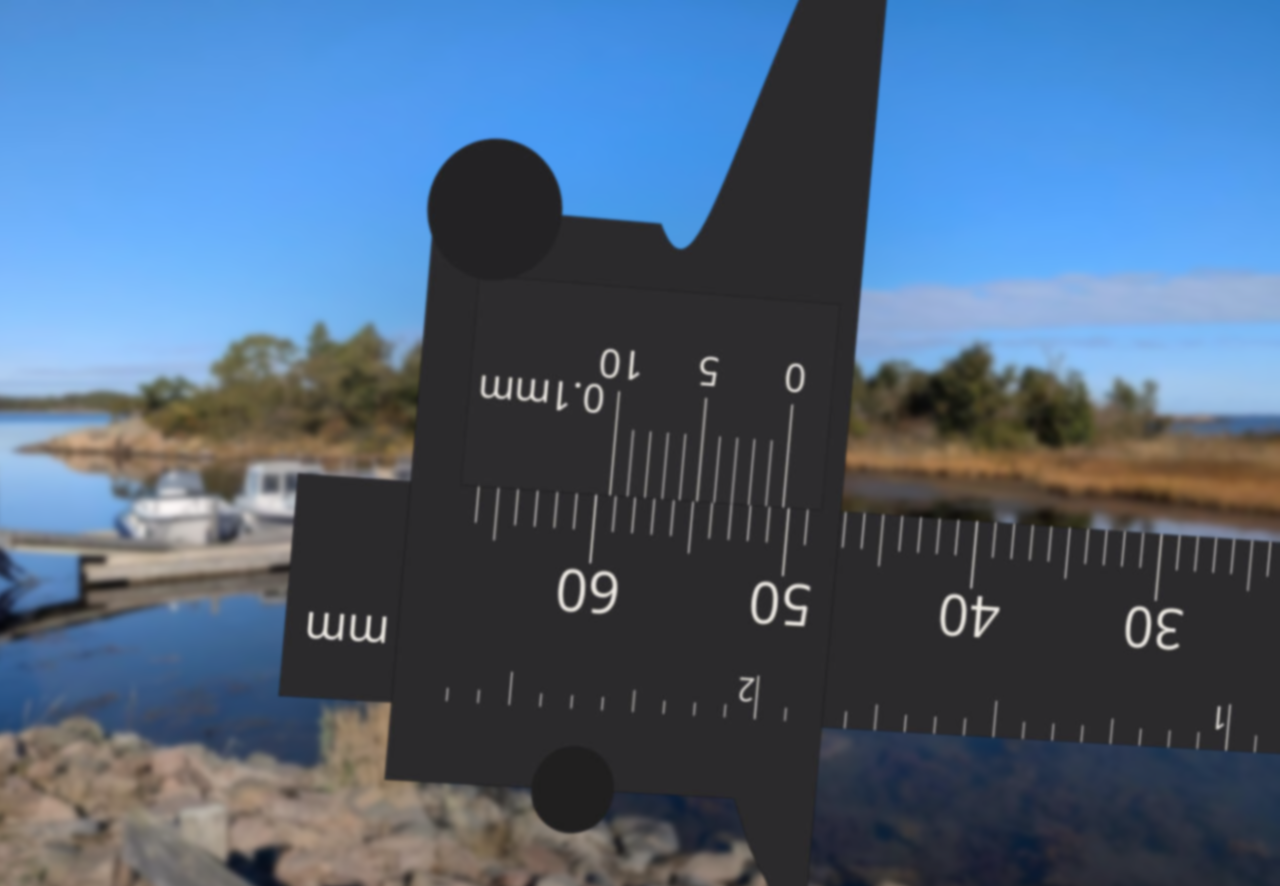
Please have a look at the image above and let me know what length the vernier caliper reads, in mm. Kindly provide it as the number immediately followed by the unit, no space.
50.3mm
